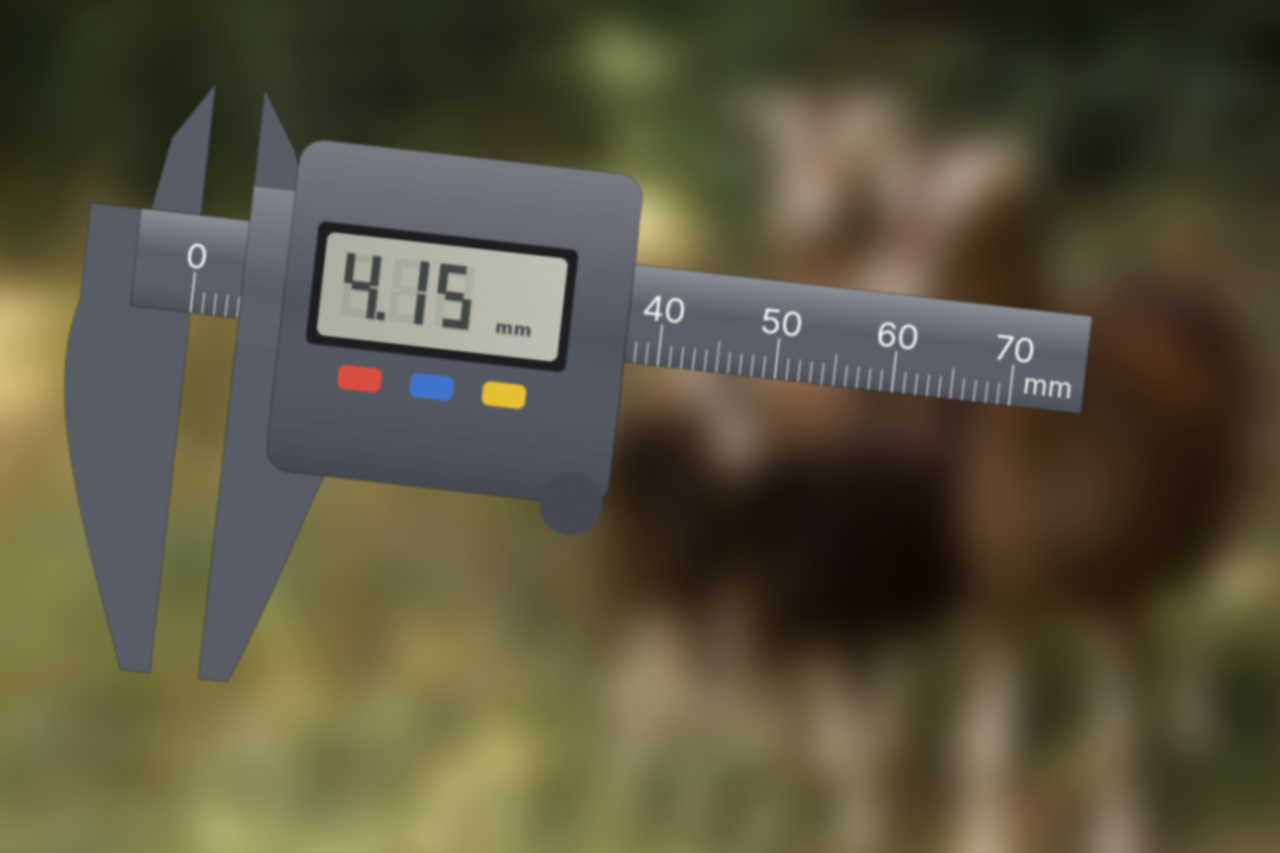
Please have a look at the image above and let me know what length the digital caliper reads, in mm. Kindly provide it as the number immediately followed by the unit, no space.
4.15mm
